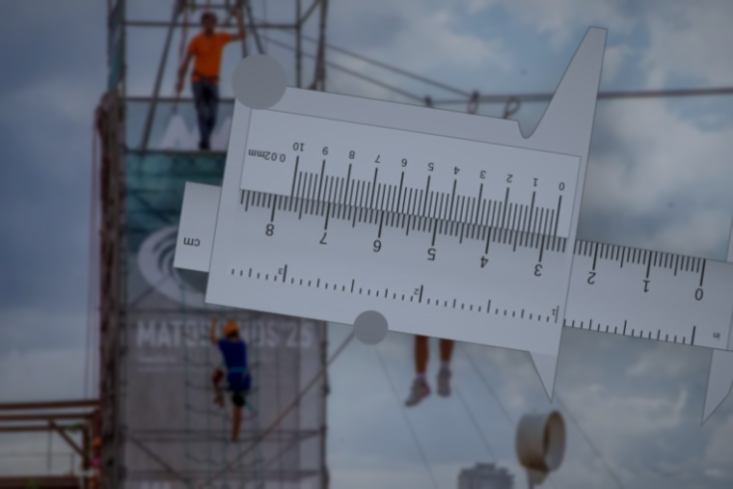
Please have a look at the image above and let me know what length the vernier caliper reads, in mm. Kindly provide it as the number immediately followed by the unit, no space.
28.0mm
